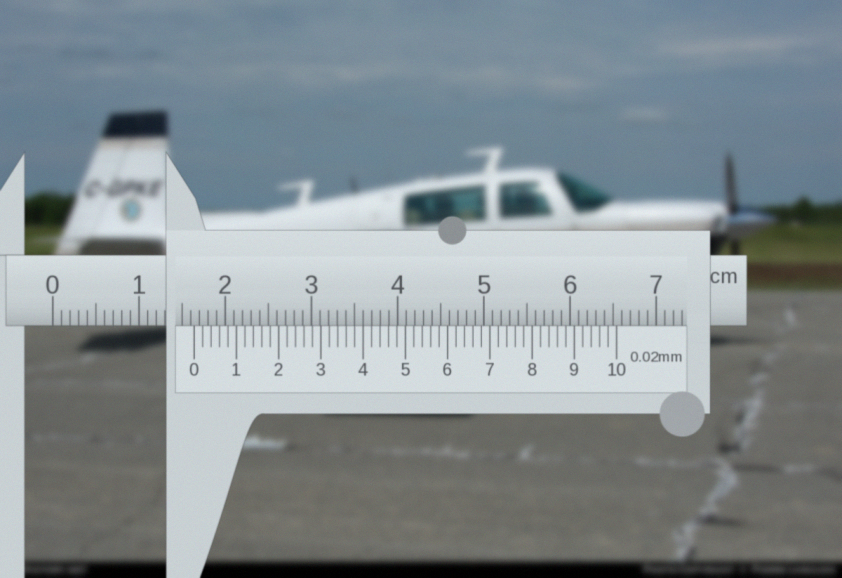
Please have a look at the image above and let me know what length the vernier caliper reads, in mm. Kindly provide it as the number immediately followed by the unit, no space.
16.4mm
